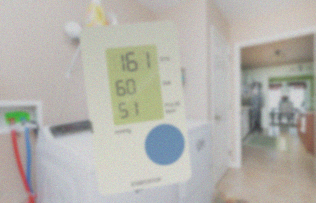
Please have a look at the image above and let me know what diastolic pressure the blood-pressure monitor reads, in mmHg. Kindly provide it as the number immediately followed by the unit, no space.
60mmHg
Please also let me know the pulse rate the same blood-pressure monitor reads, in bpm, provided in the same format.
51bpm
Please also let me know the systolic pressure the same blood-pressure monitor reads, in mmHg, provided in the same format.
161mmHg
